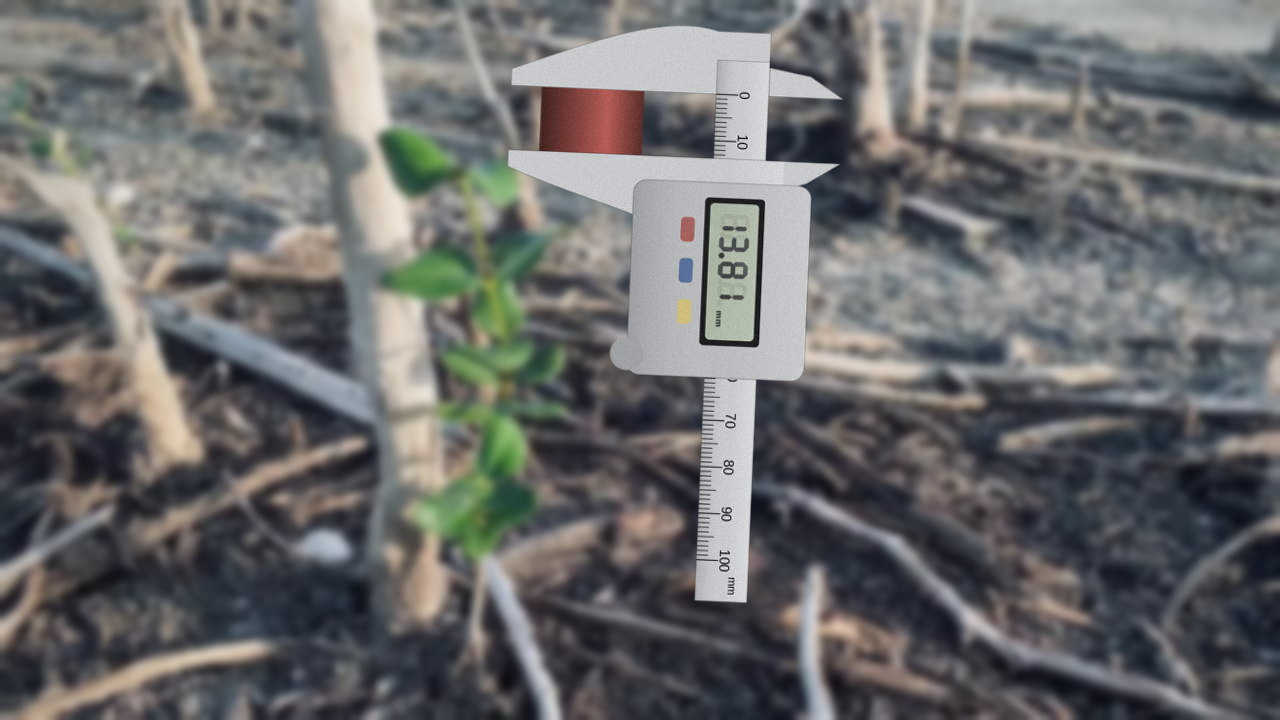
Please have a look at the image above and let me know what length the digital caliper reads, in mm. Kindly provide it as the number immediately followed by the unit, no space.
13.81mm
